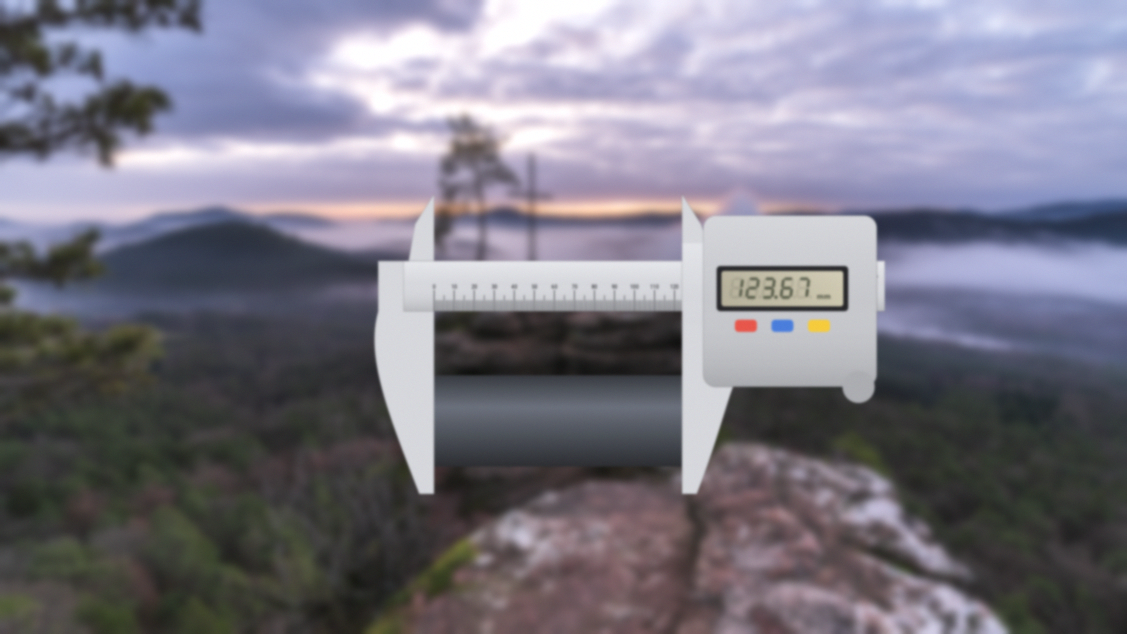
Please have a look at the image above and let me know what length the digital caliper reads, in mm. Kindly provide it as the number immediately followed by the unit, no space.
123.67mm
